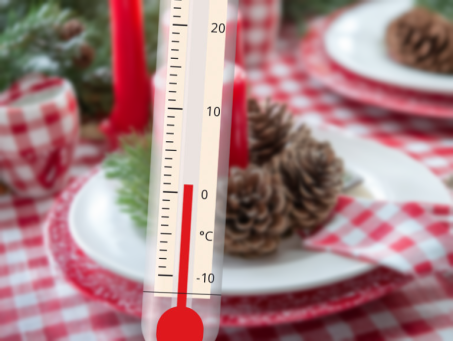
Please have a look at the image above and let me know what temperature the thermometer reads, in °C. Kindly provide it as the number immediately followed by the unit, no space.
1°C
